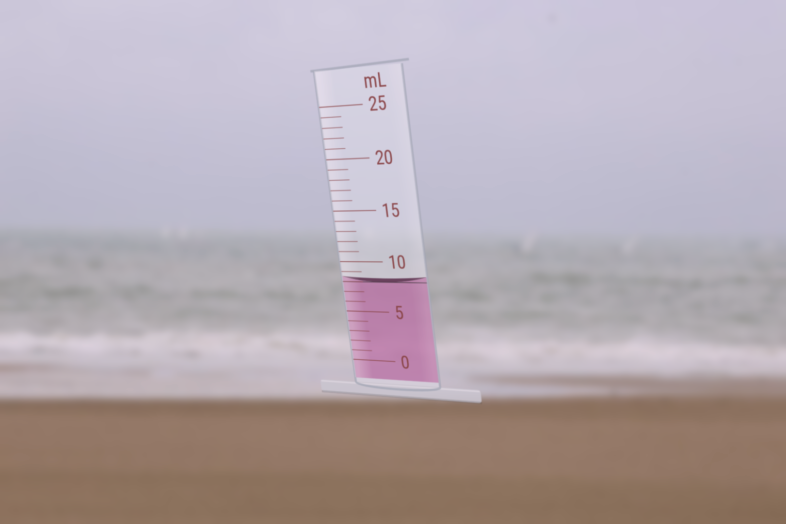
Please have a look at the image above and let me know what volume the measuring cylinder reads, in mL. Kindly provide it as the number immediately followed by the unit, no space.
8mL
